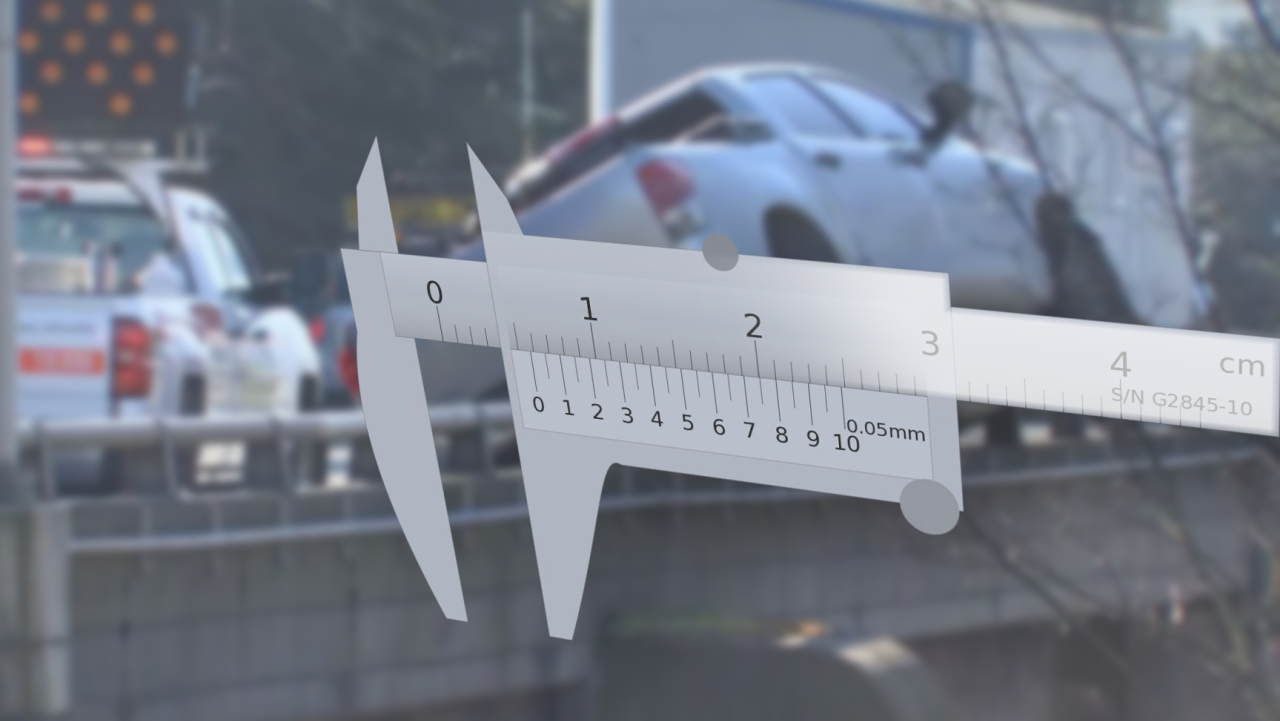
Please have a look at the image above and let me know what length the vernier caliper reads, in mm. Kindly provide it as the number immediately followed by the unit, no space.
5.8mm
